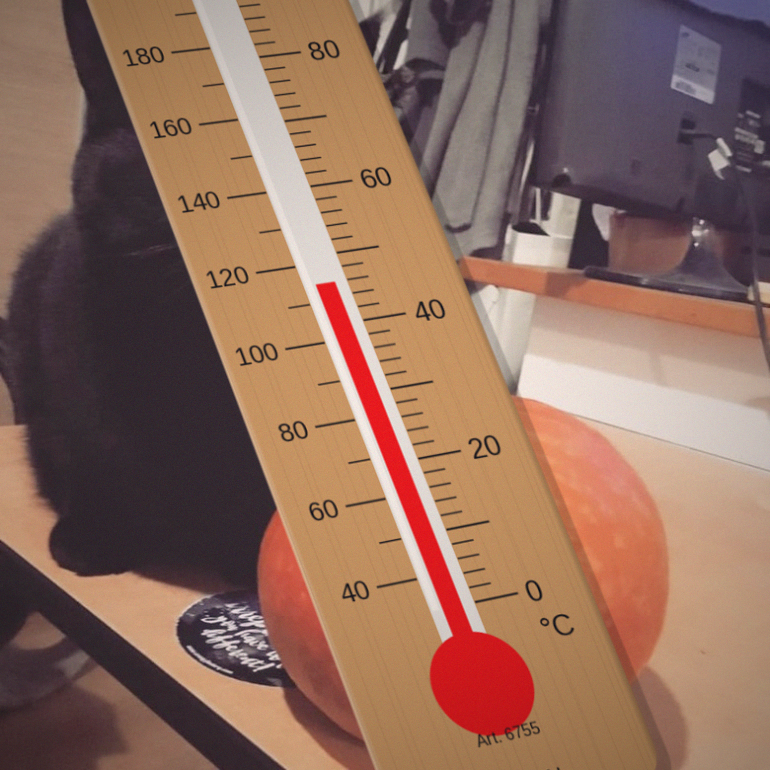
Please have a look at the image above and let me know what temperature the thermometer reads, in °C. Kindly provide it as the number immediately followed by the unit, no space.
46°C
